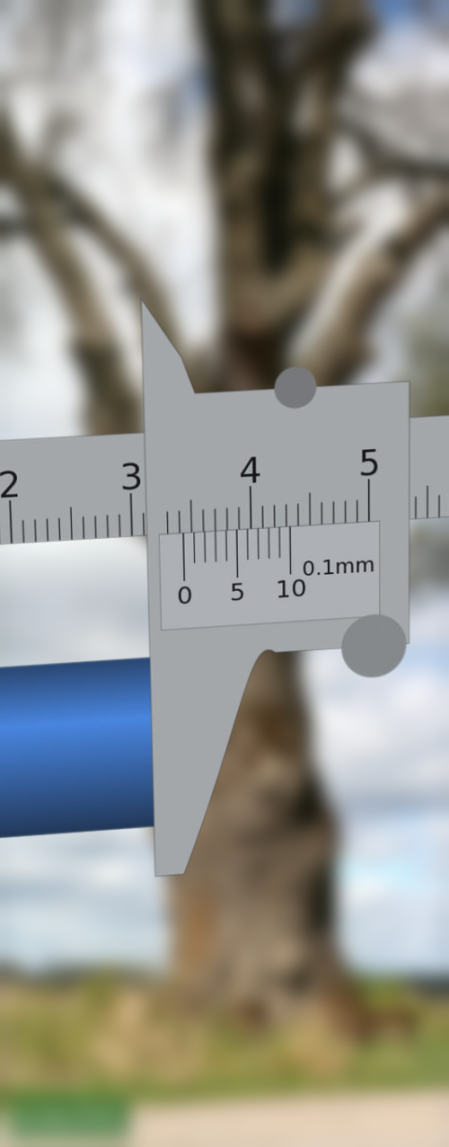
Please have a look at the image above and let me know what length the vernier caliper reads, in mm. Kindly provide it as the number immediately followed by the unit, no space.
34.3mm
